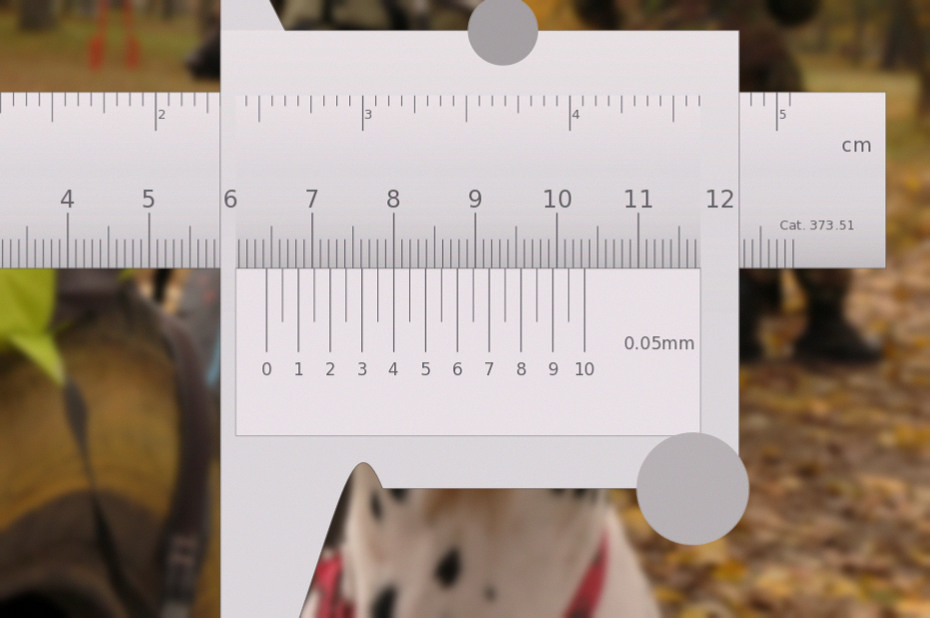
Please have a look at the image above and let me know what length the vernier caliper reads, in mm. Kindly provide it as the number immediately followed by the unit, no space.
64.4mm
